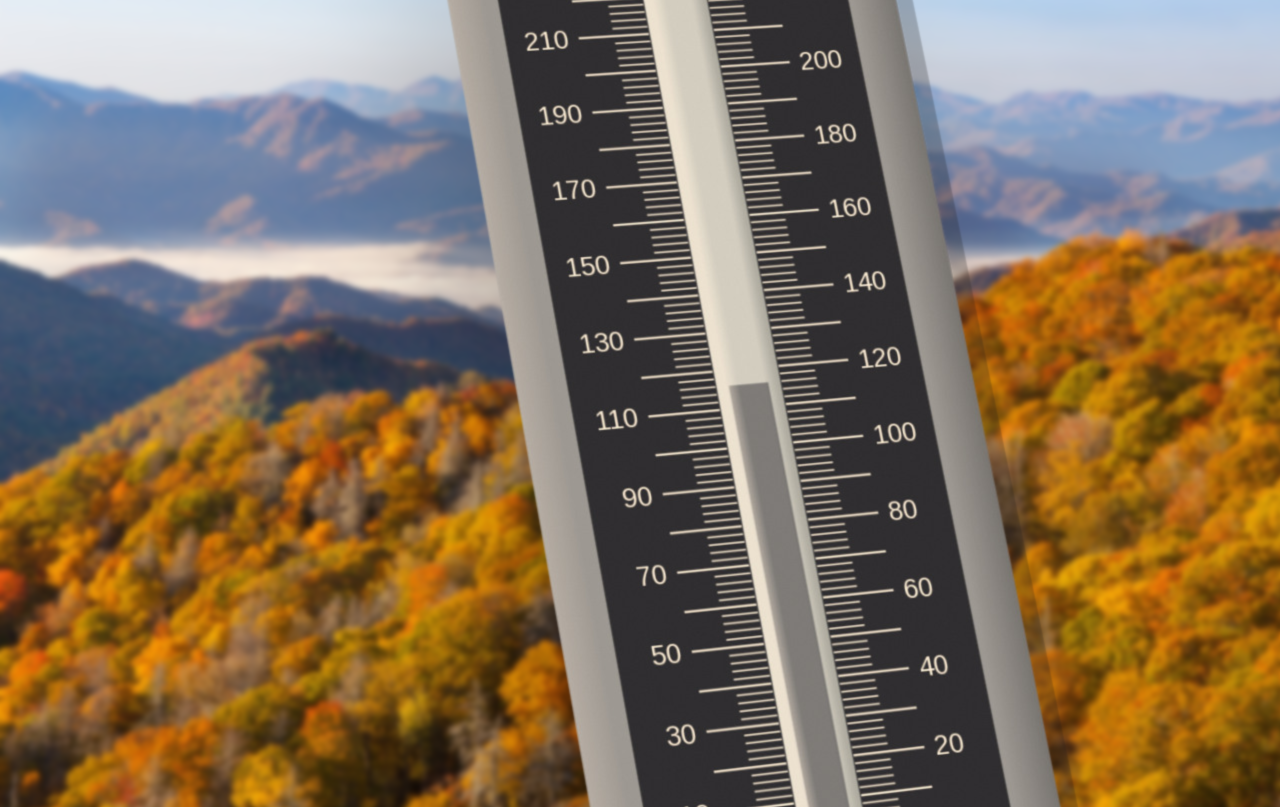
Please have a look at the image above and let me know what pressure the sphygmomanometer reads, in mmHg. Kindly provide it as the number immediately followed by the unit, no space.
116mmHg
